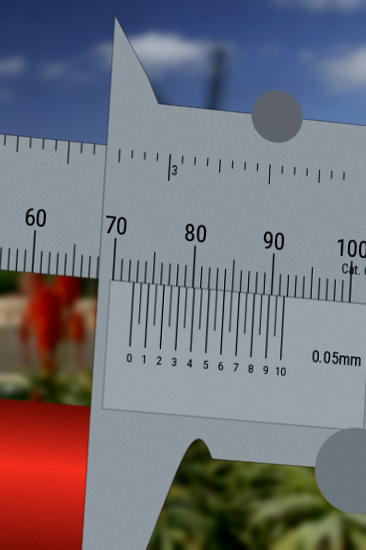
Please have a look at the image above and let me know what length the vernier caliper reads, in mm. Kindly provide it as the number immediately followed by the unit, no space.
72.6mm
